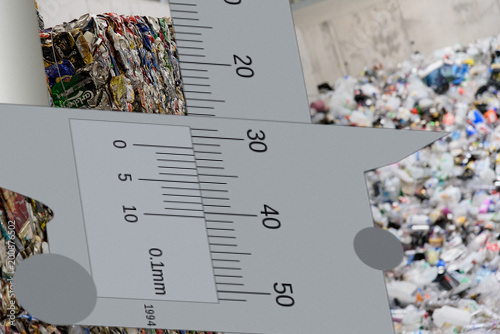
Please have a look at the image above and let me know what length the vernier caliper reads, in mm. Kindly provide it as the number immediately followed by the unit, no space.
31.6mm
